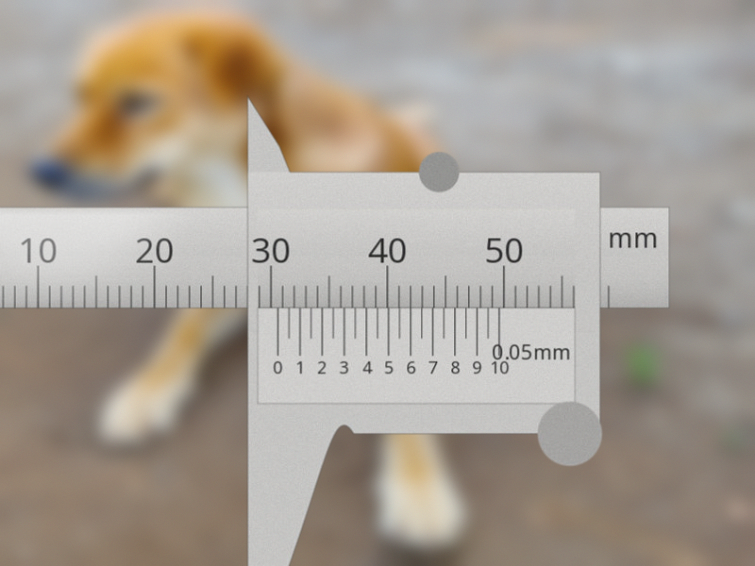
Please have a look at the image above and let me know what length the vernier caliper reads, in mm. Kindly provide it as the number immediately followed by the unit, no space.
30.6mm
